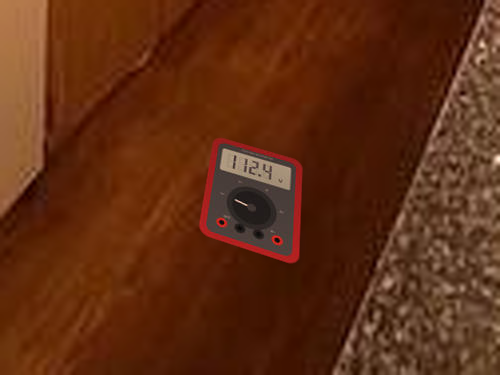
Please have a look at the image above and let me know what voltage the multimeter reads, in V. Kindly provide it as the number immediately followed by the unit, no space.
112.4V
